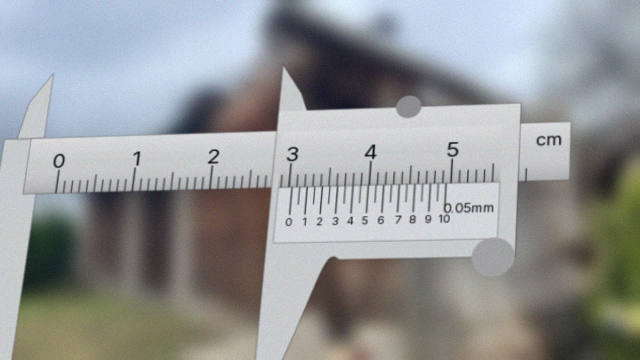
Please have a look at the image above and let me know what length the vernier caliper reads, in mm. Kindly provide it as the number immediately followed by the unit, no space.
30.4mm
